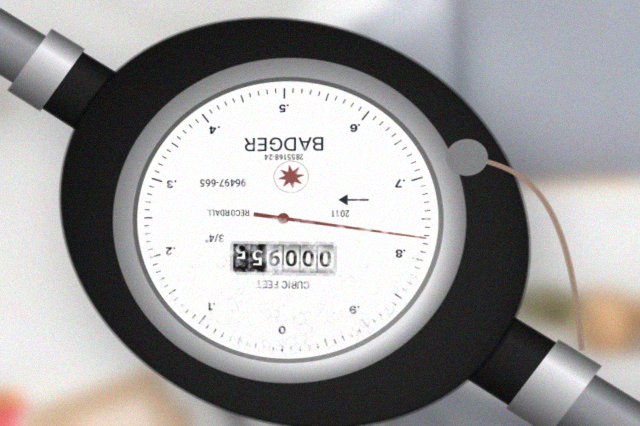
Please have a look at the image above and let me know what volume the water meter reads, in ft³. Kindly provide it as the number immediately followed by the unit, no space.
954.77ft³
